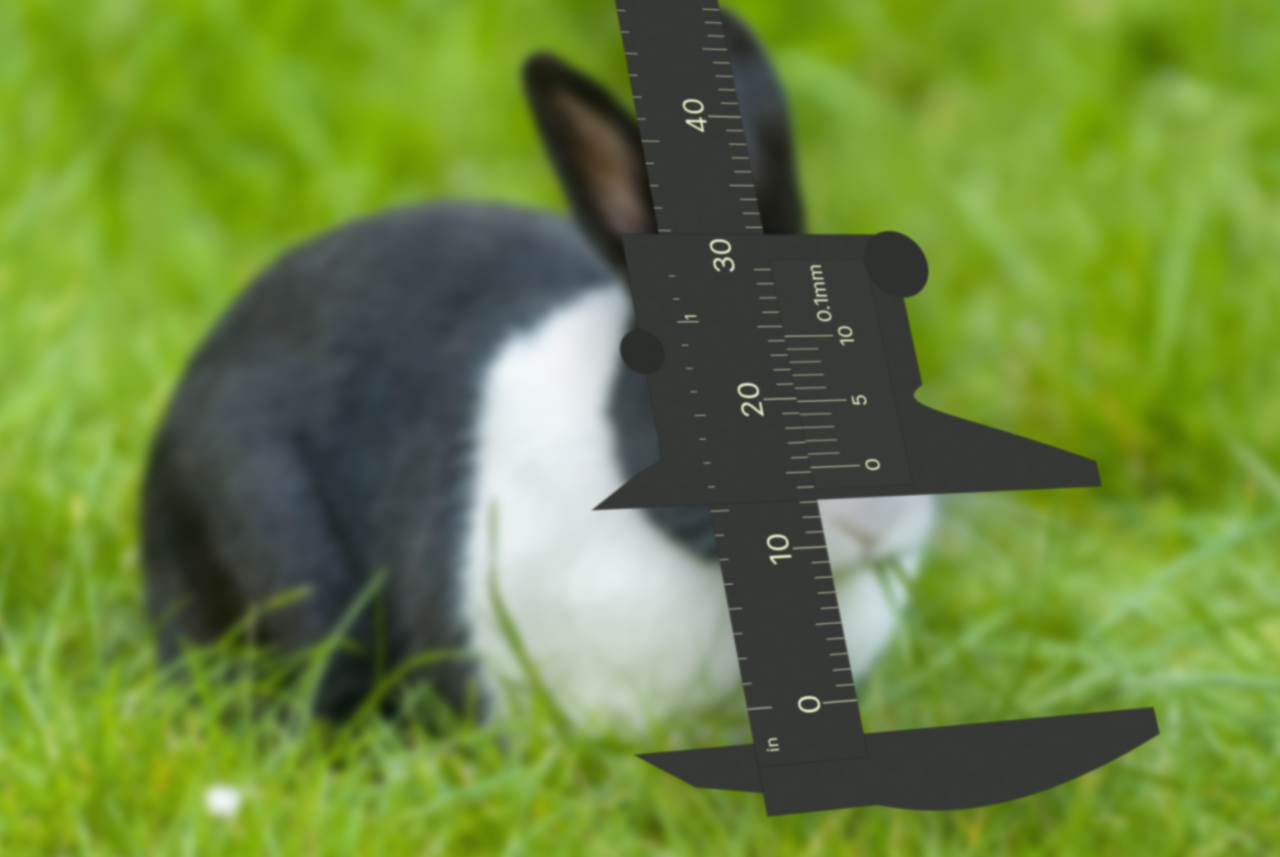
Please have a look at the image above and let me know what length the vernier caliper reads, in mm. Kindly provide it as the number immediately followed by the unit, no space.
15.3mm
